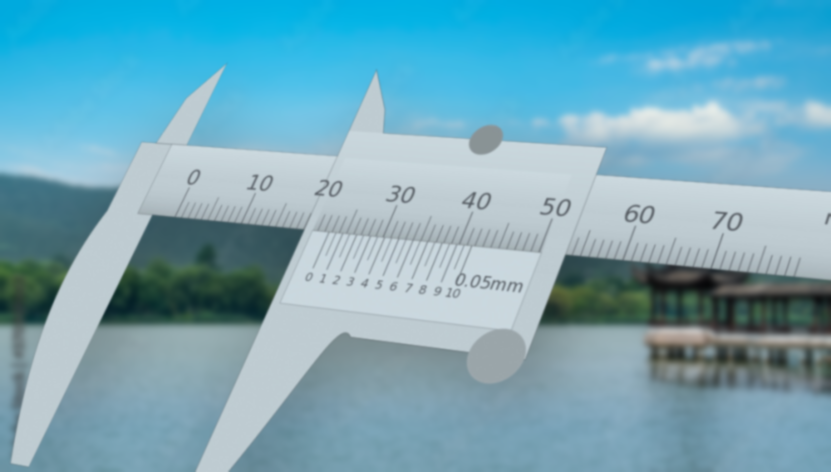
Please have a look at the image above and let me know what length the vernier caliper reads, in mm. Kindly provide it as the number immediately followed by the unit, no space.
22.6mm
